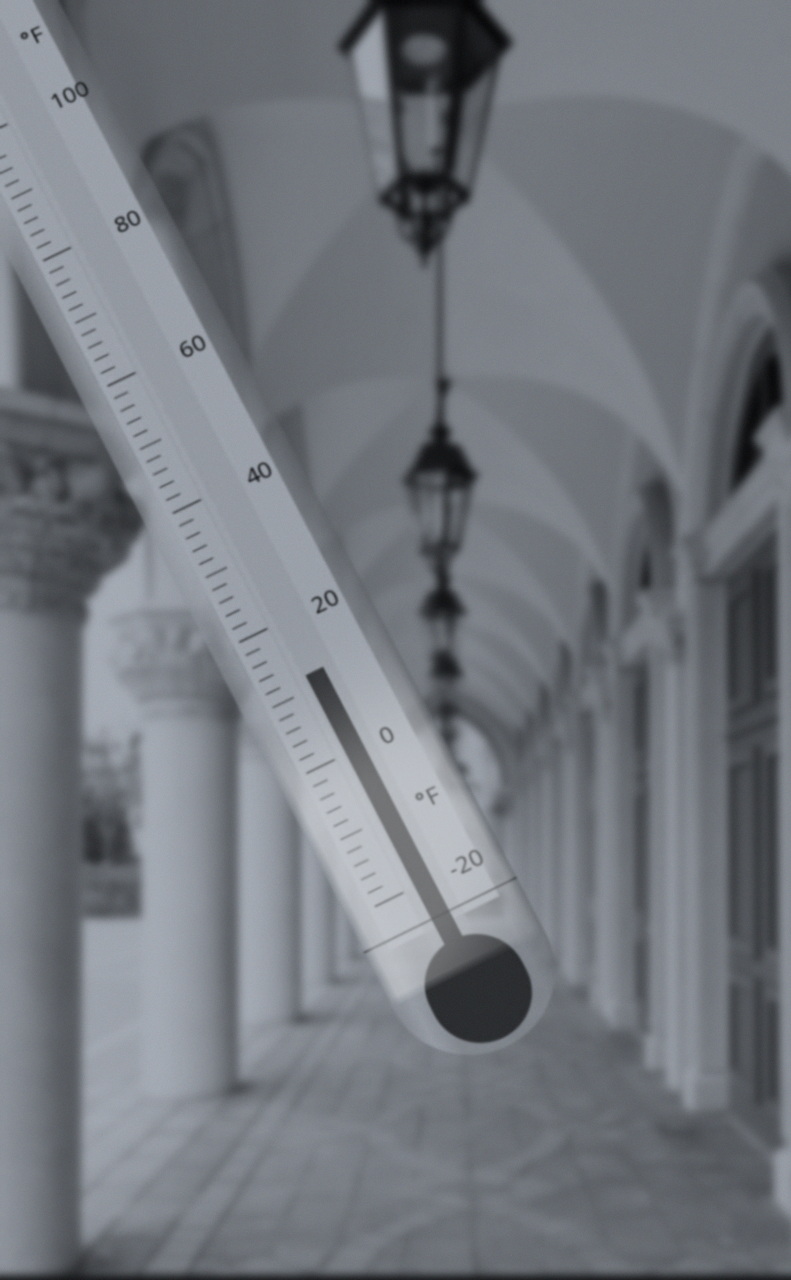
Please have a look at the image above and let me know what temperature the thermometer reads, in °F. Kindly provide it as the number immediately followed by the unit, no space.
12°F
